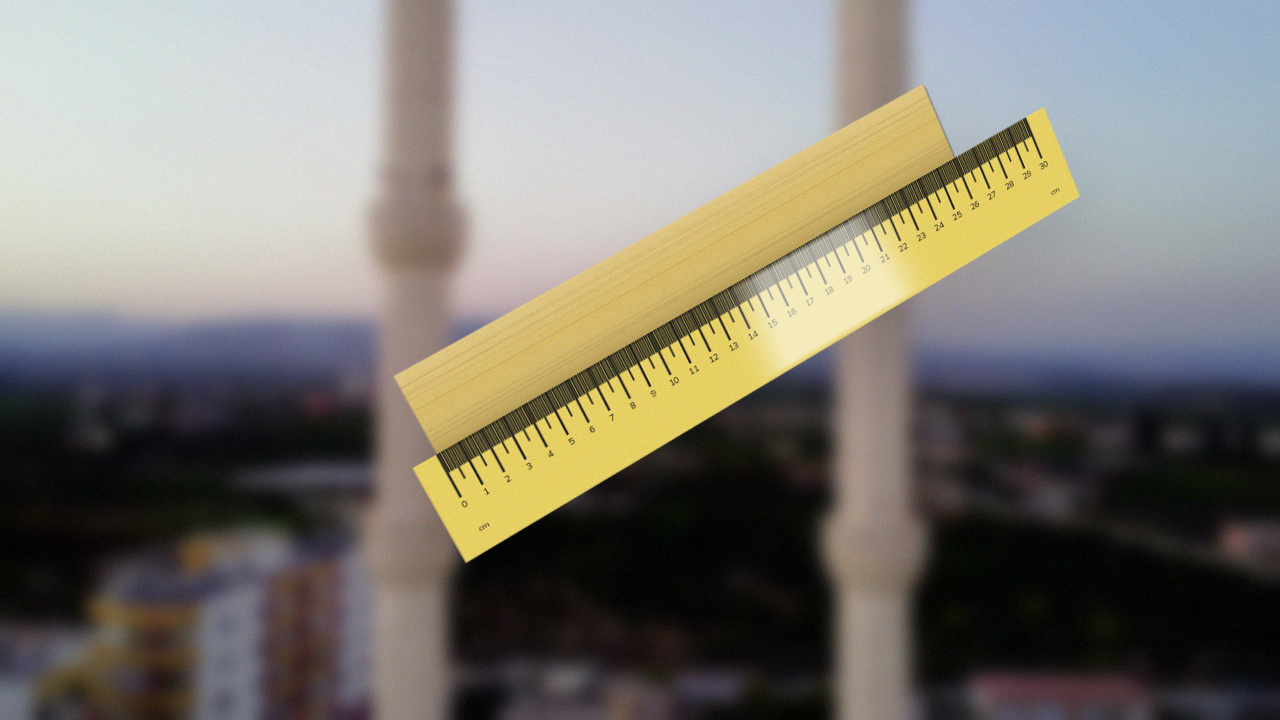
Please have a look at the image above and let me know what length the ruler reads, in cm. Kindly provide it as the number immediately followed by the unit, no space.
26cm
